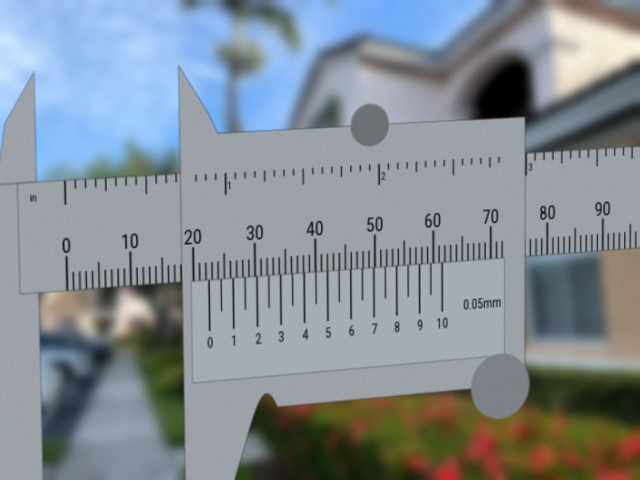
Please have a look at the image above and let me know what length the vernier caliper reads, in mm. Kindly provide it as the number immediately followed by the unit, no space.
22.5mm
